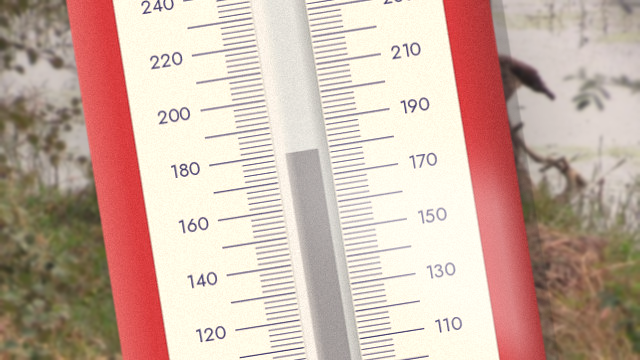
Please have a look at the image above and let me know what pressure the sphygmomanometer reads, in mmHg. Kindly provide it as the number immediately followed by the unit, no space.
180mmHg
